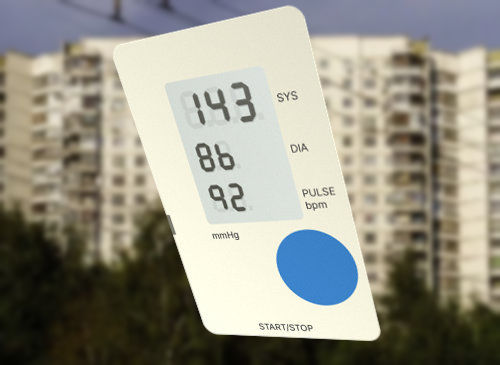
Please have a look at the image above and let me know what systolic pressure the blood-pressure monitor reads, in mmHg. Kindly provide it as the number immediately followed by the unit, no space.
143mmHg
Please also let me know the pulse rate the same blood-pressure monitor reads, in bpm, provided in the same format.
92bpm
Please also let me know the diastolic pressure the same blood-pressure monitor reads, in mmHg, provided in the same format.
86mmHg
